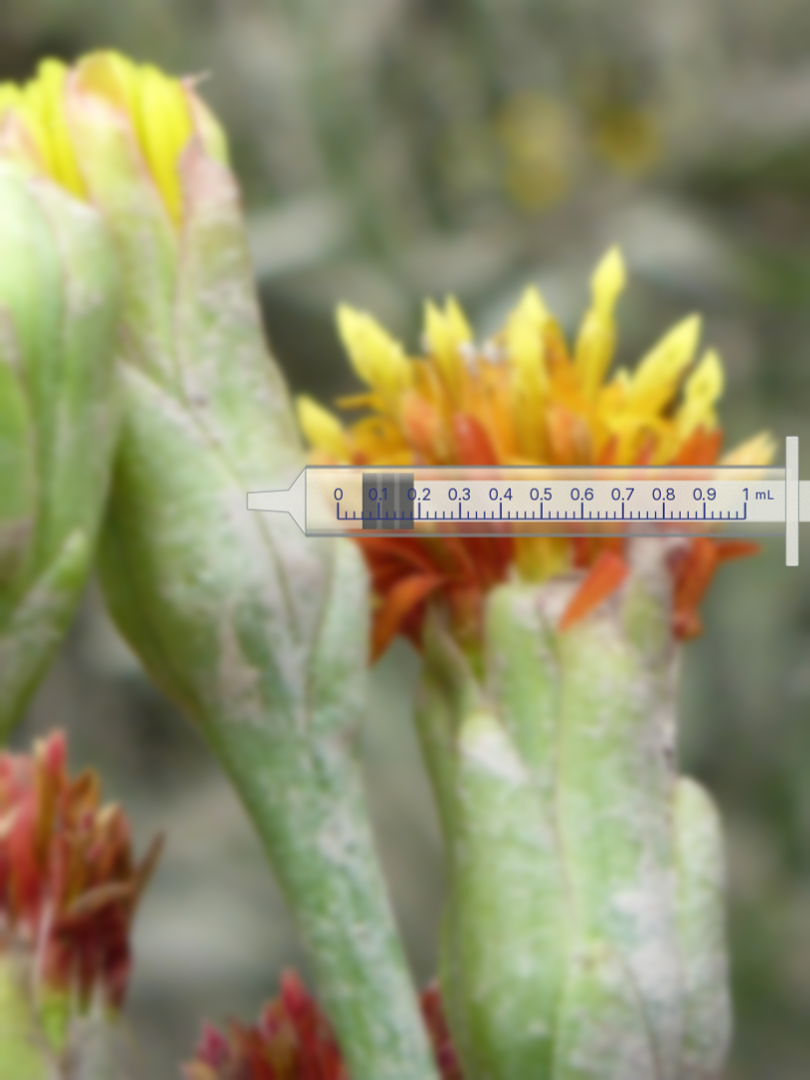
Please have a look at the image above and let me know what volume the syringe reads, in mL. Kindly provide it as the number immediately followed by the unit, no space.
0.06mL
